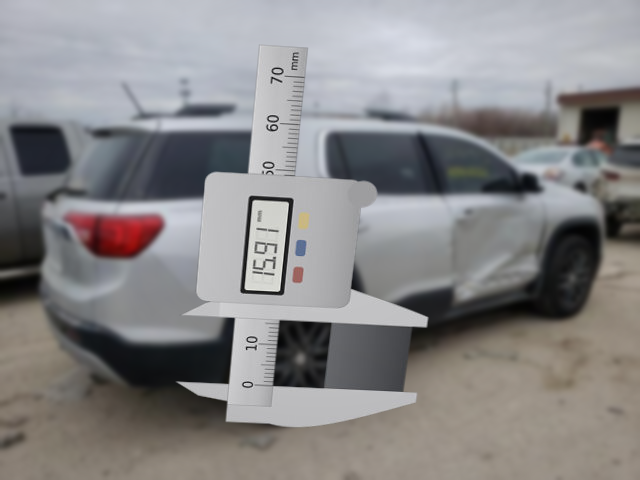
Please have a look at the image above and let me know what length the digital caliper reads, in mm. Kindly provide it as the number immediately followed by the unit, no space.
15.91mm
